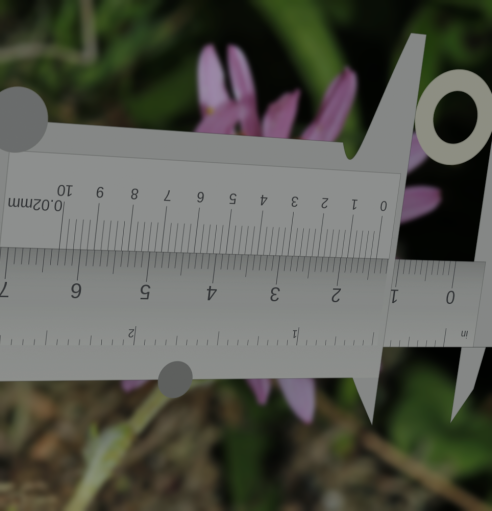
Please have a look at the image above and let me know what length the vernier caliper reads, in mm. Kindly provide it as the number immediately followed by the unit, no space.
14.0mm
